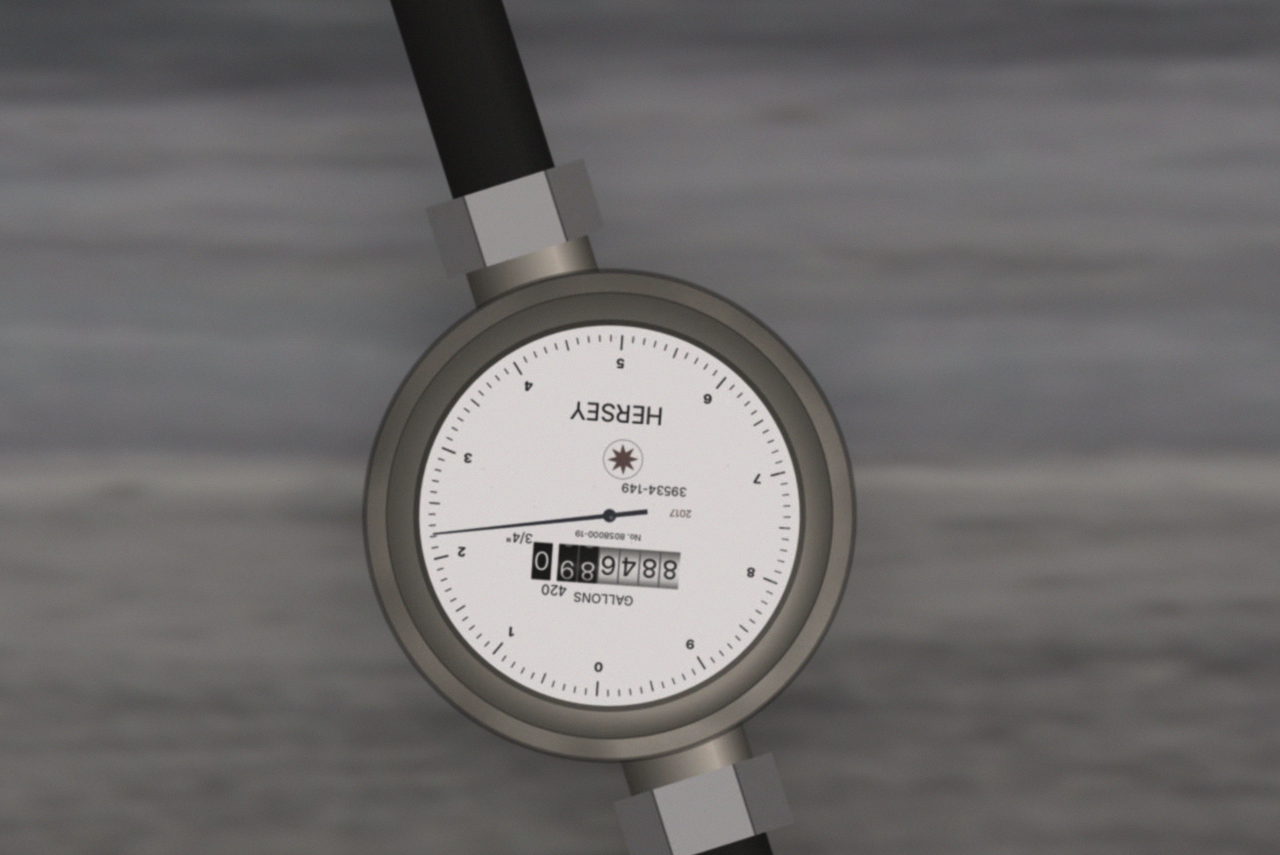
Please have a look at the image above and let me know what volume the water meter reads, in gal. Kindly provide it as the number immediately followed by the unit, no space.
8846892.2gal
